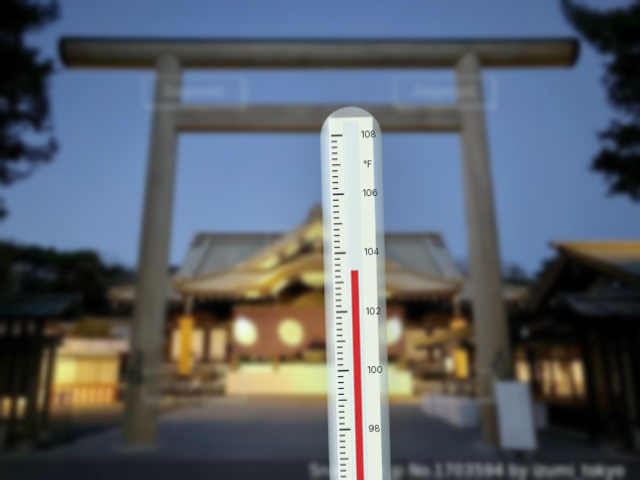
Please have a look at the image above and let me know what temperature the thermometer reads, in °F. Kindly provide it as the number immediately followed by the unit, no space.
103.4°F
